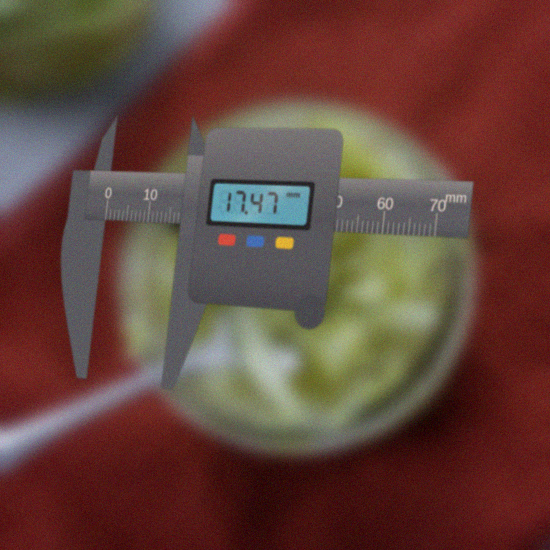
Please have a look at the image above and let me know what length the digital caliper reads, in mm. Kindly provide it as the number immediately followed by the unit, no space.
17.47mm
